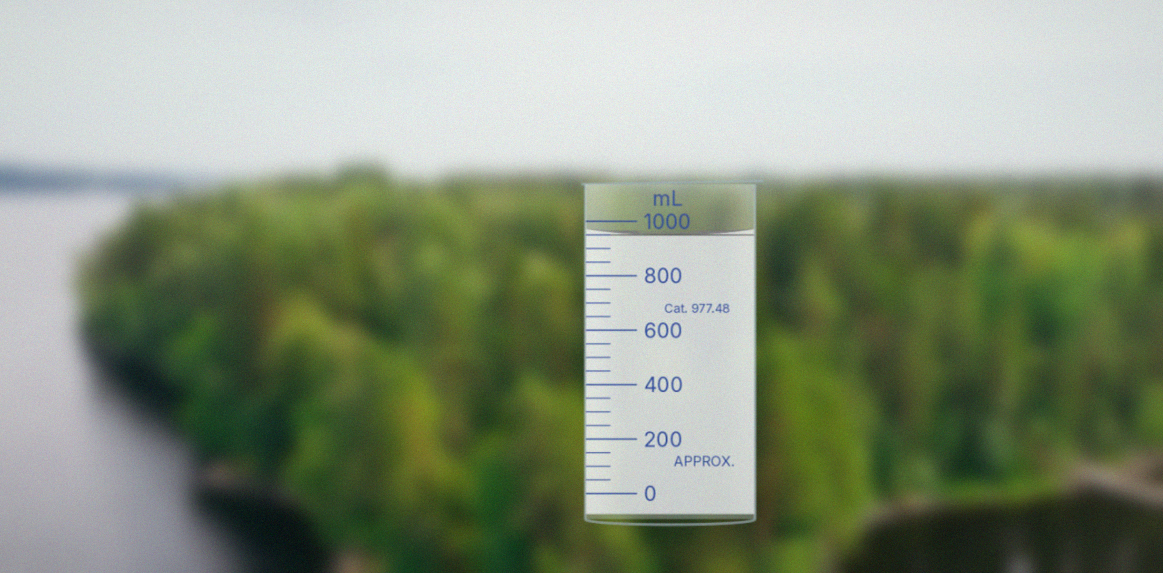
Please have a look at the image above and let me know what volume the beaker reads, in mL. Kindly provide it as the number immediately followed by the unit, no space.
950mL
